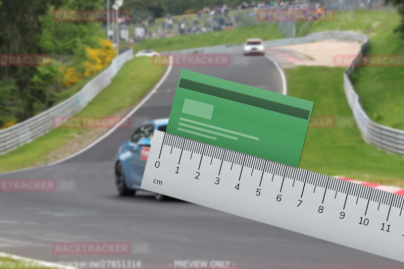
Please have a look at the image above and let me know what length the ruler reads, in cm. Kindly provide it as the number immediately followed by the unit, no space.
6.5cm
